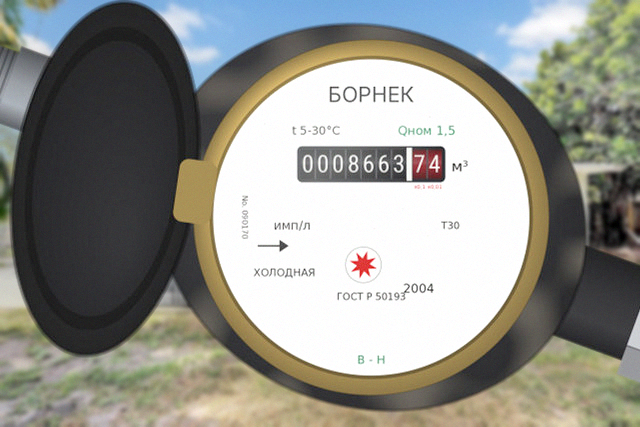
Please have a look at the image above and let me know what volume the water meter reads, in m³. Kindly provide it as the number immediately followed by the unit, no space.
8663.74m³
